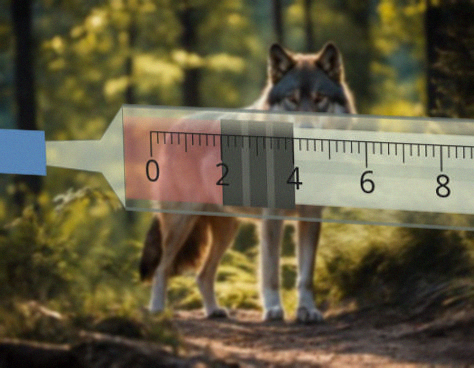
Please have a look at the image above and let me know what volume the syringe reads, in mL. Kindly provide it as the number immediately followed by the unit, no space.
2mL
